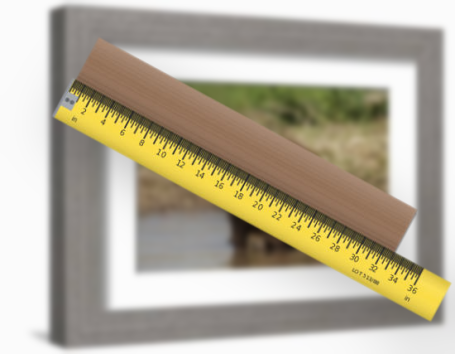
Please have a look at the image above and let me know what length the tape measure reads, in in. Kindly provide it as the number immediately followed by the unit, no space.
33in
